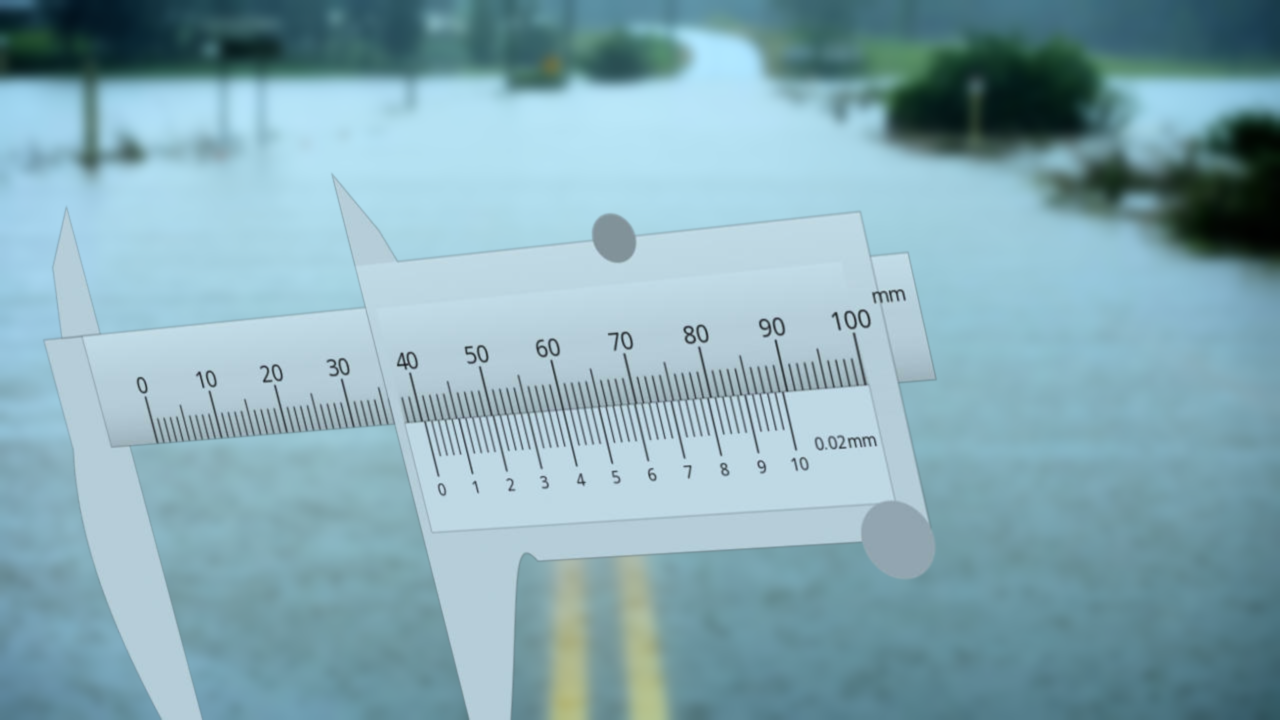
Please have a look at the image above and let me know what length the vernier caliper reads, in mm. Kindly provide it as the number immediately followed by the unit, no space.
40.4mm
